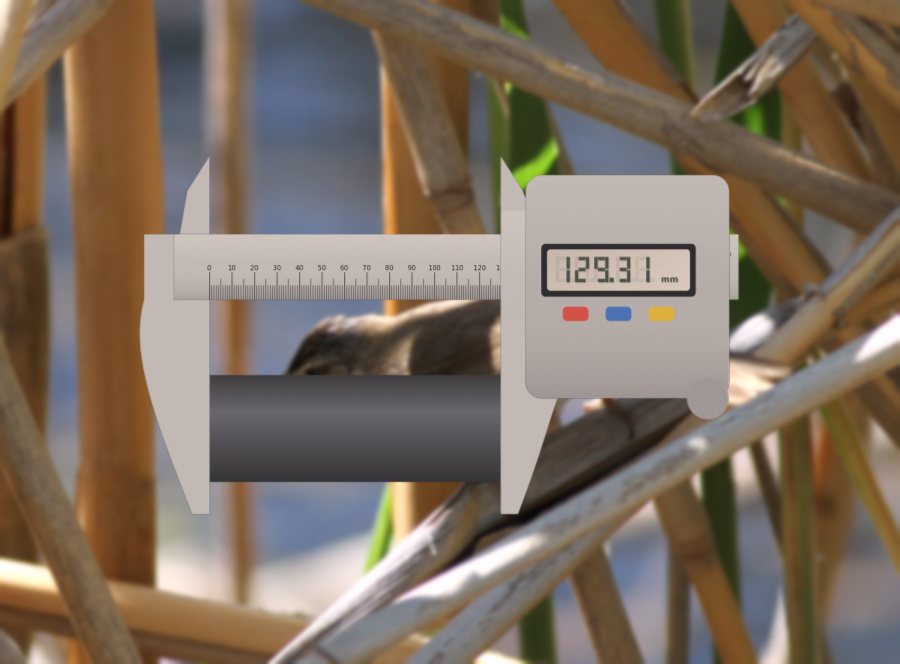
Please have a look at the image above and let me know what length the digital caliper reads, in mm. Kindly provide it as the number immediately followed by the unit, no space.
129.31mm
